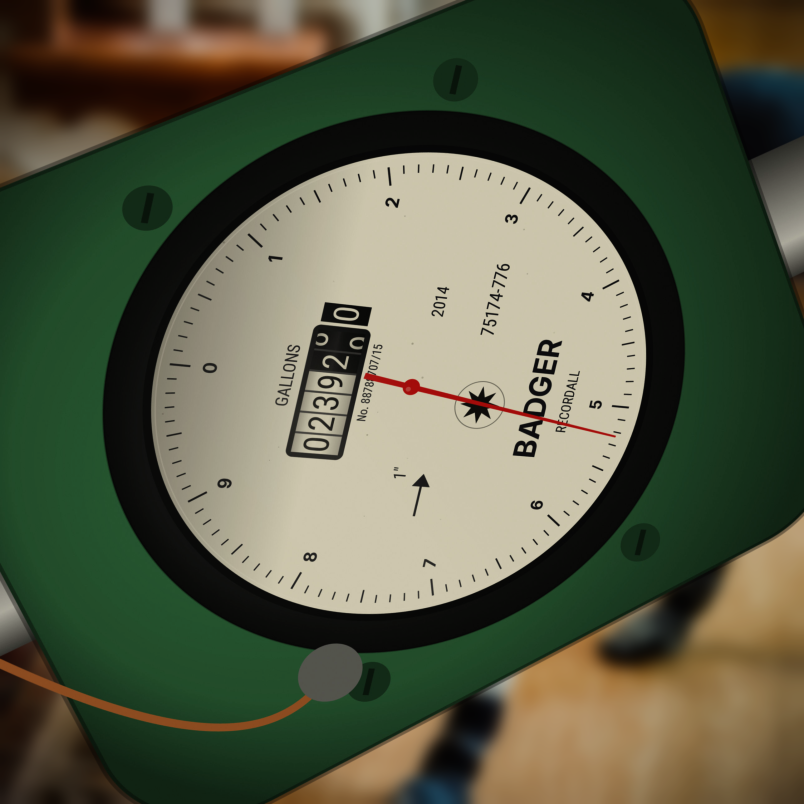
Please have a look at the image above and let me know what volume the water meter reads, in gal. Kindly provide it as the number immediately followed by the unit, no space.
239285.2gal
